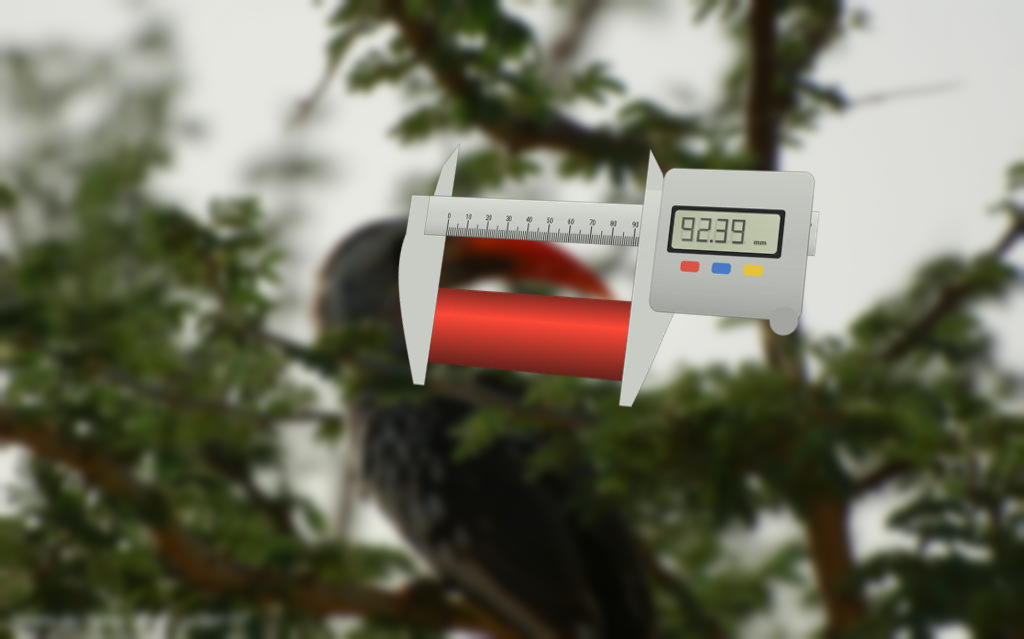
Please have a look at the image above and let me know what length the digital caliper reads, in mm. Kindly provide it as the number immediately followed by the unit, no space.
92.39mm
